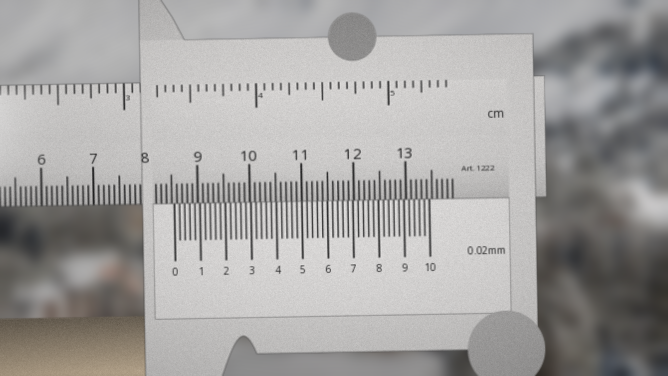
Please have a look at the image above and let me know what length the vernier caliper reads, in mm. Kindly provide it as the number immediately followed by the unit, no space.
85.5mm
